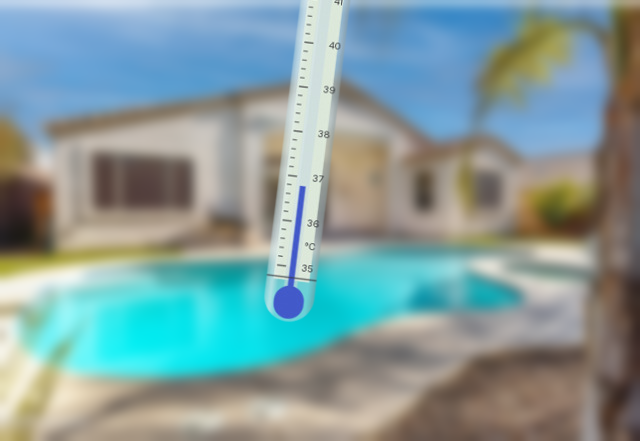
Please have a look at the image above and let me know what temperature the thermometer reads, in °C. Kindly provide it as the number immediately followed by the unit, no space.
36.8°C
